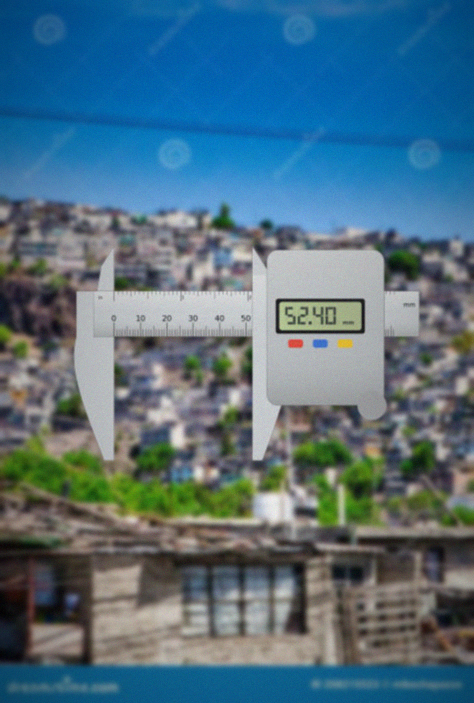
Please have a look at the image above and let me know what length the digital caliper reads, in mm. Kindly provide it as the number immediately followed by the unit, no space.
52.40mm
